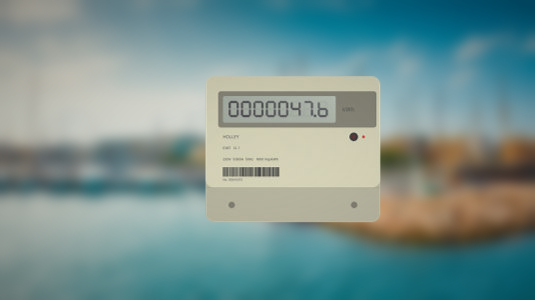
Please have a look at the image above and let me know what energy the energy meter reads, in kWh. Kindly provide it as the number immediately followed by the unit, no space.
47.6kWh
